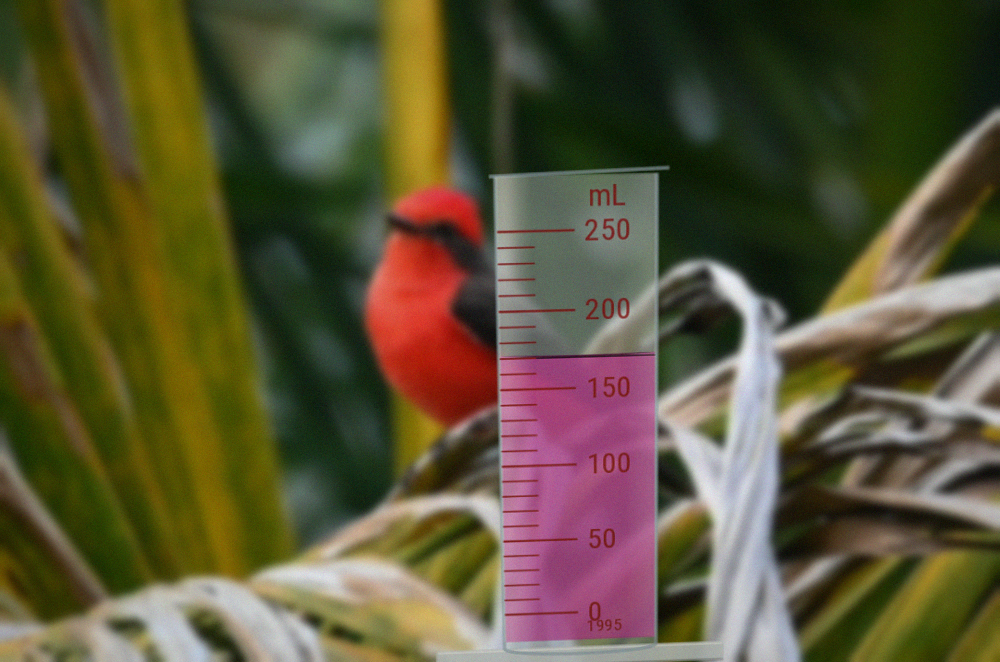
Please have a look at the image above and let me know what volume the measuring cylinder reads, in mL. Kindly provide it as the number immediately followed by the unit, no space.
170mL
